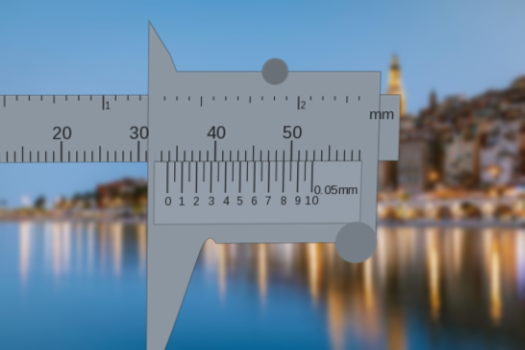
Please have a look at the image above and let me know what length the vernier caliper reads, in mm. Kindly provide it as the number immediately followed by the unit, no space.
33.8mm
